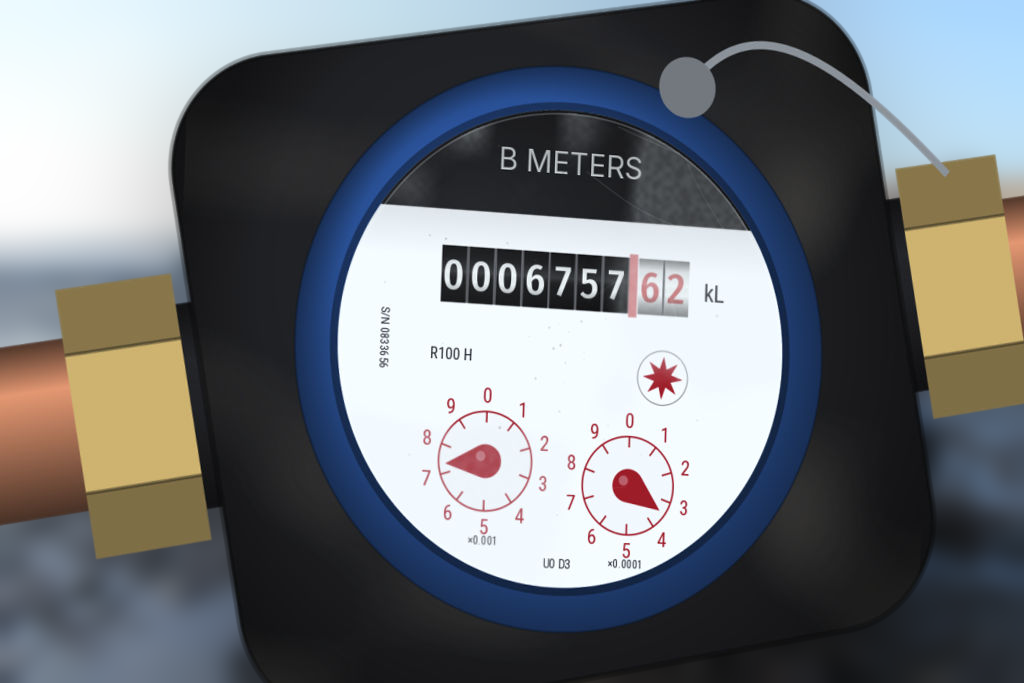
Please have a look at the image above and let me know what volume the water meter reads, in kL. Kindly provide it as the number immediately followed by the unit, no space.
6757.6273kL
